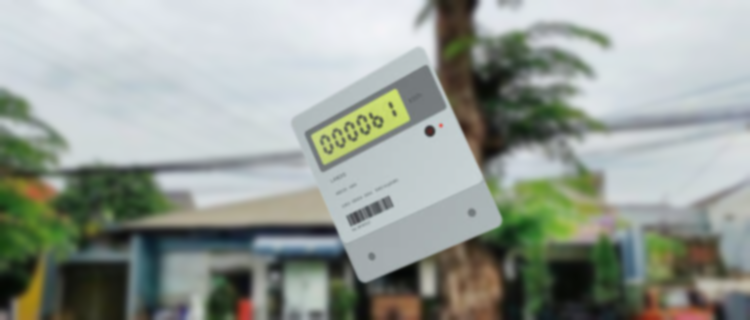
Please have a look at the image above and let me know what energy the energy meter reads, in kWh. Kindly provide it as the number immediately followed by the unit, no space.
61kWh
